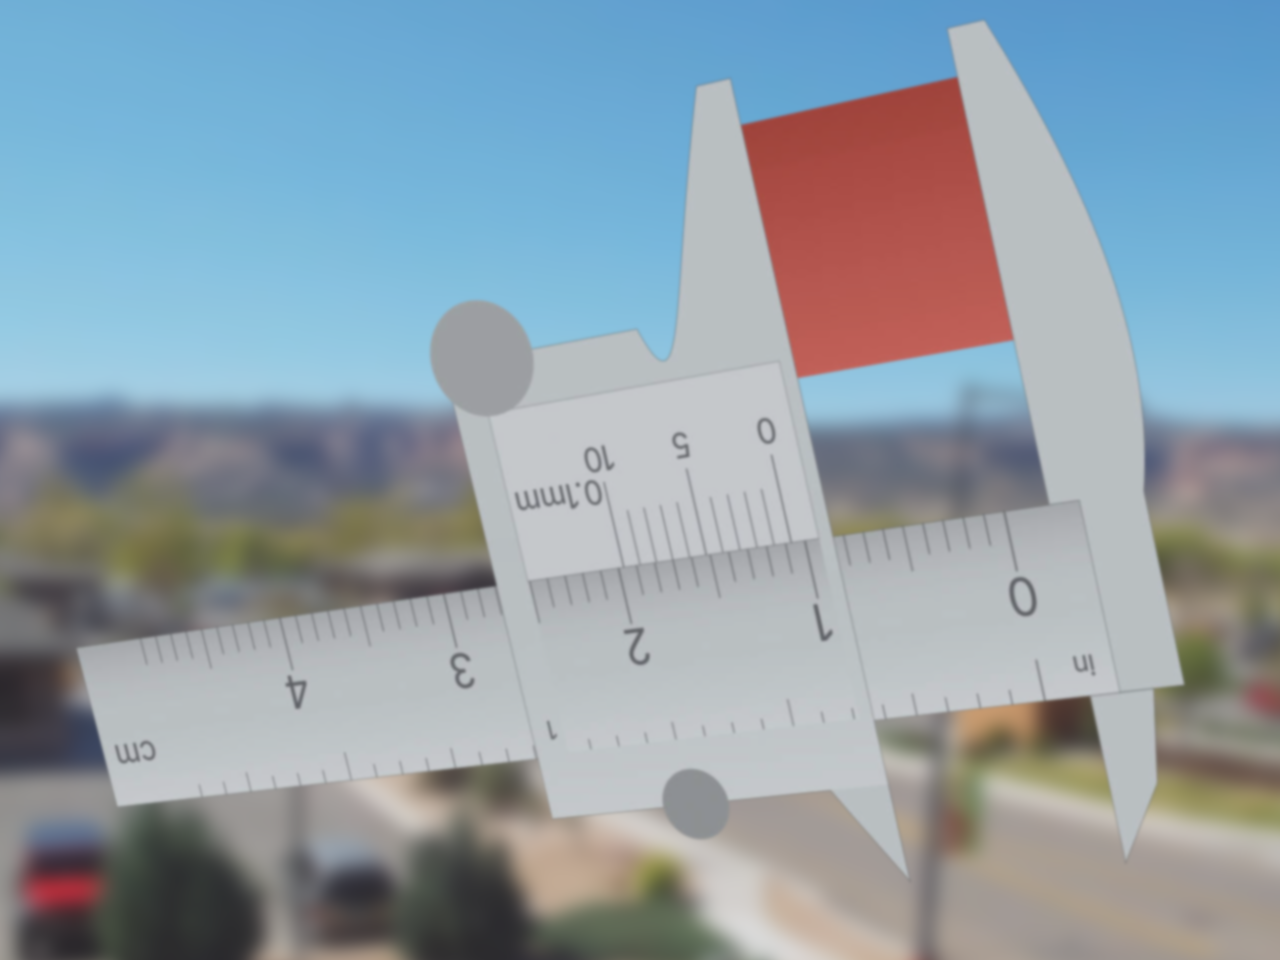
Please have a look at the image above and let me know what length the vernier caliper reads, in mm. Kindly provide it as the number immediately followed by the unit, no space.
10.7mm
